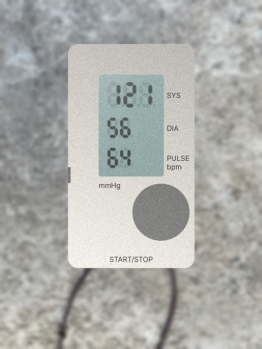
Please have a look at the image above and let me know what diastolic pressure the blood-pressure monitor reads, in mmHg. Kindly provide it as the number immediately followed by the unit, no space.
56mmHg
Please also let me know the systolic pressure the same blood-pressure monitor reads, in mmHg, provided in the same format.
121mmHg
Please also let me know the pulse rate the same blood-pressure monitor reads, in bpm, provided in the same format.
64bpm
